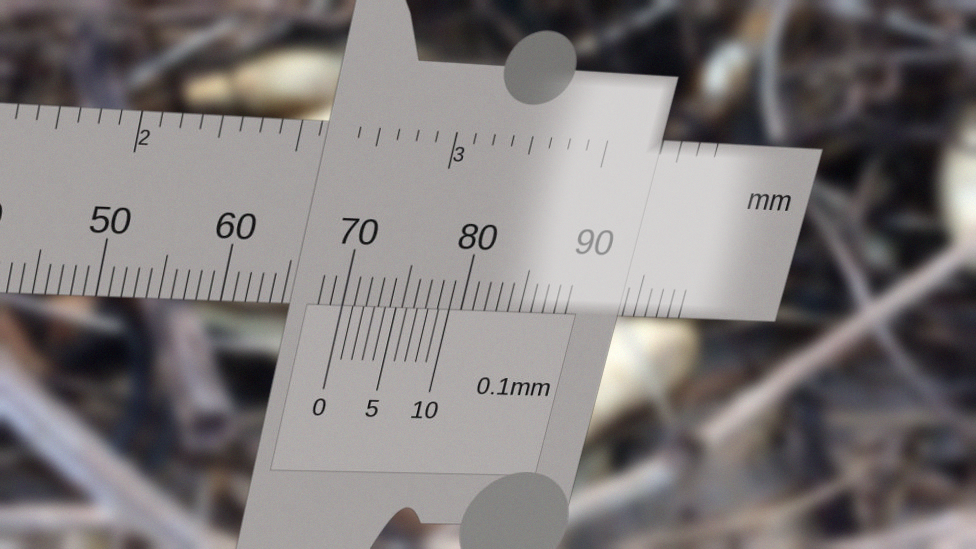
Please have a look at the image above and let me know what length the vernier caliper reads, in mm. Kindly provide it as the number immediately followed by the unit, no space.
70.0mm
